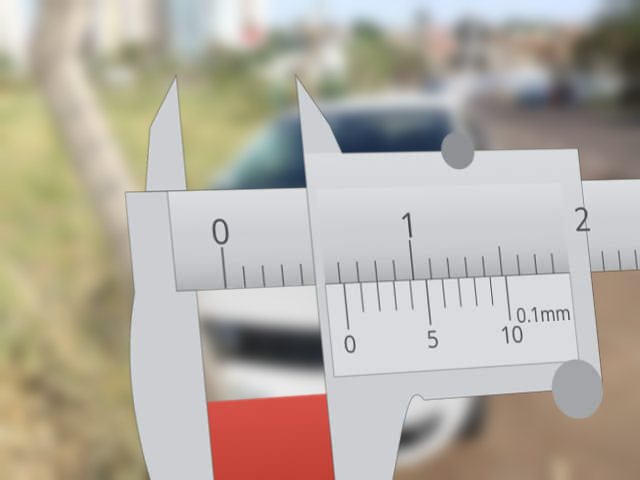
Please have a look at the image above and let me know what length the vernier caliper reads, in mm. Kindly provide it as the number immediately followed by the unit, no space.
6.2mm
